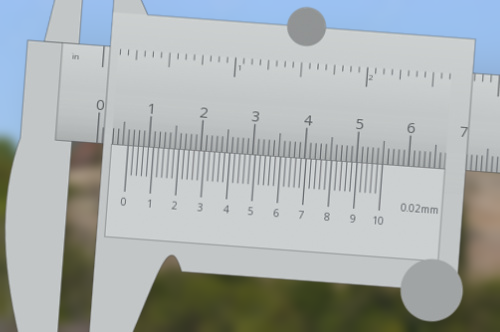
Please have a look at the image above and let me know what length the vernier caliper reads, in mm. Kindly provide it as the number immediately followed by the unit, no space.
6.0mm
